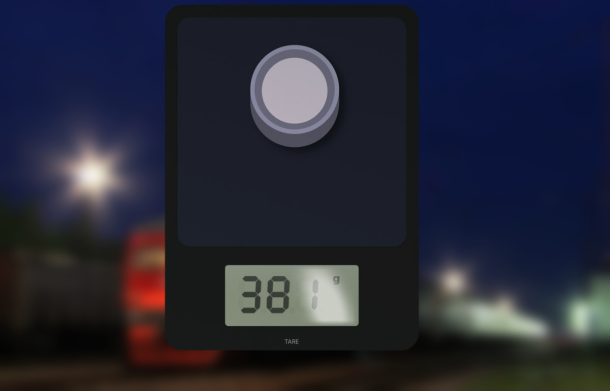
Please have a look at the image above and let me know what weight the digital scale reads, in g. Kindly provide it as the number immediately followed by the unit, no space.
381g
